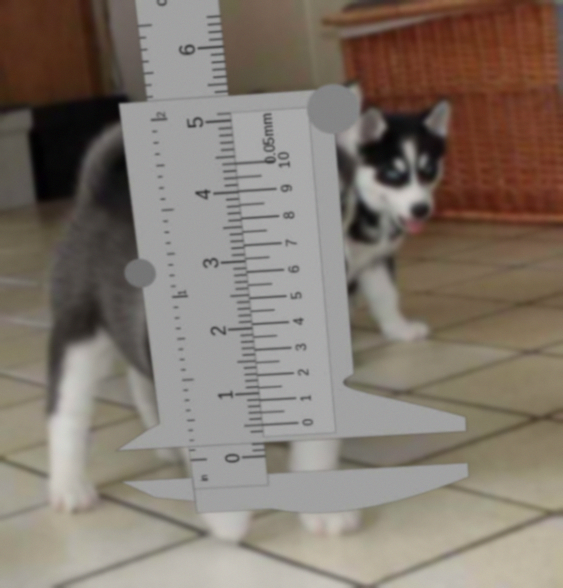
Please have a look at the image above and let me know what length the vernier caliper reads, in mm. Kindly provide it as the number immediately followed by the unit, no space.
5.0mm
